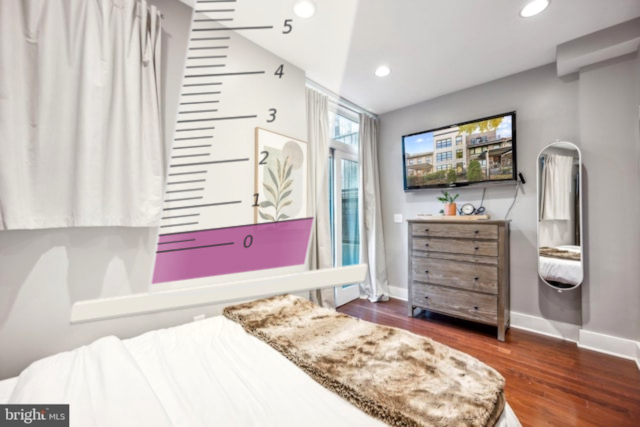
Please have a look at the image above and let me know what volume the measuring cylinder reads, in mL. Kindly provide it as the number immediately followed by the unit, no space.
0.4mL
